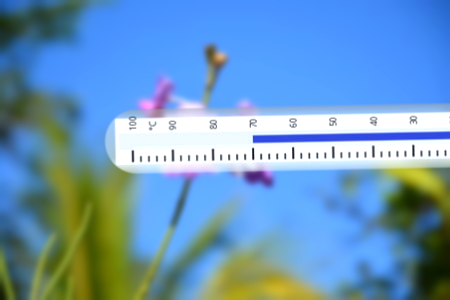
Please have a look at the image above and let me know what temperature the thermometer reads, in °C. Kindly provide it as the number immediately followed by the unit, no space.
70°C
